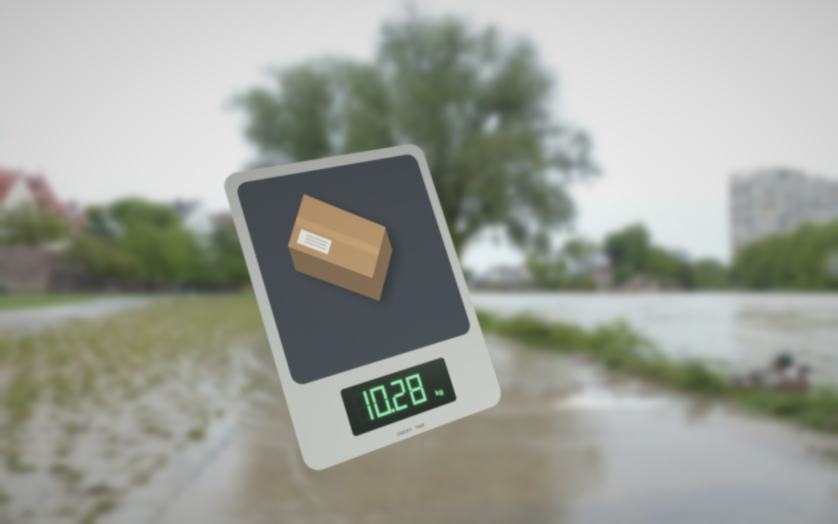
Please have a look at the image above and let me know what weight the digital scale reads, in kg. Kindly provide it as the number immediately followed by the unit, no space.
10.28kg
